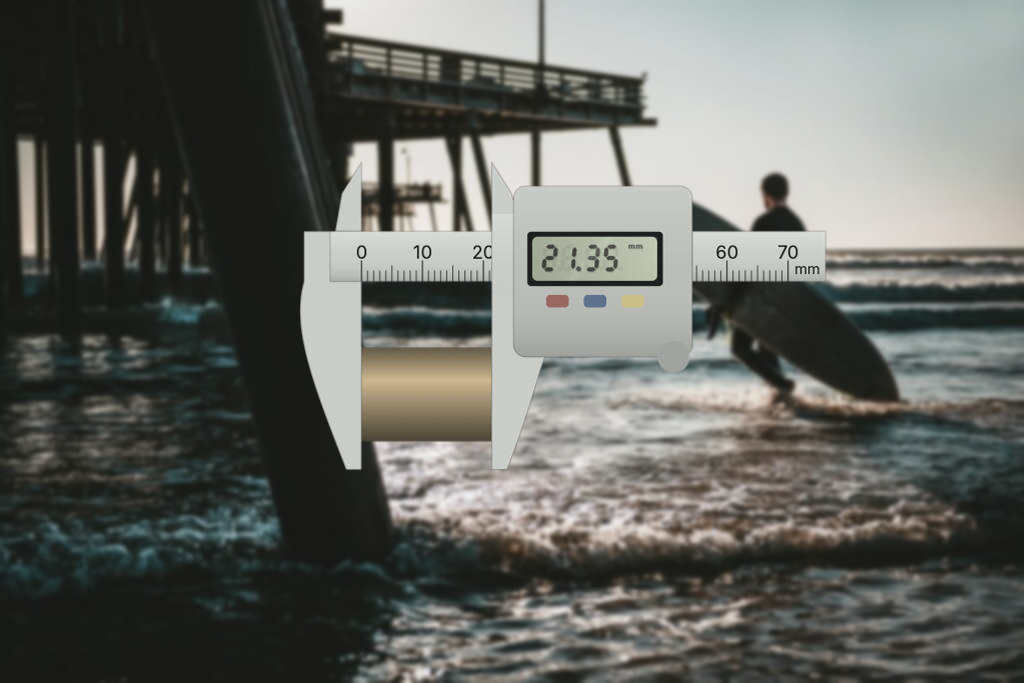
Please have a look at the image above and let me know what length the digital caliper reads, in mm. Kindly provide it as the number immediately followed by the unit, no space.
21.35mm
